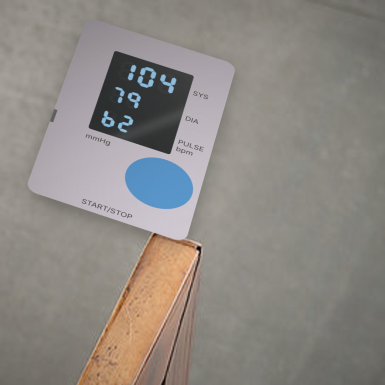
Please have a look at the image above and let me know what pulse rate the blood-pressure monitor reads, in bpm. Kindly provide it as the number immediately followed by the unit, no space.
62bpm
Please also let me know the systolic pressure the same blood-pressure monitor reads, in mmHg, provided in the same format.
104mmHg
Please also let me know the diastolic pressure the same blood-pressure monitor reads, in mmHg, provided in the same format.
79mmHg
